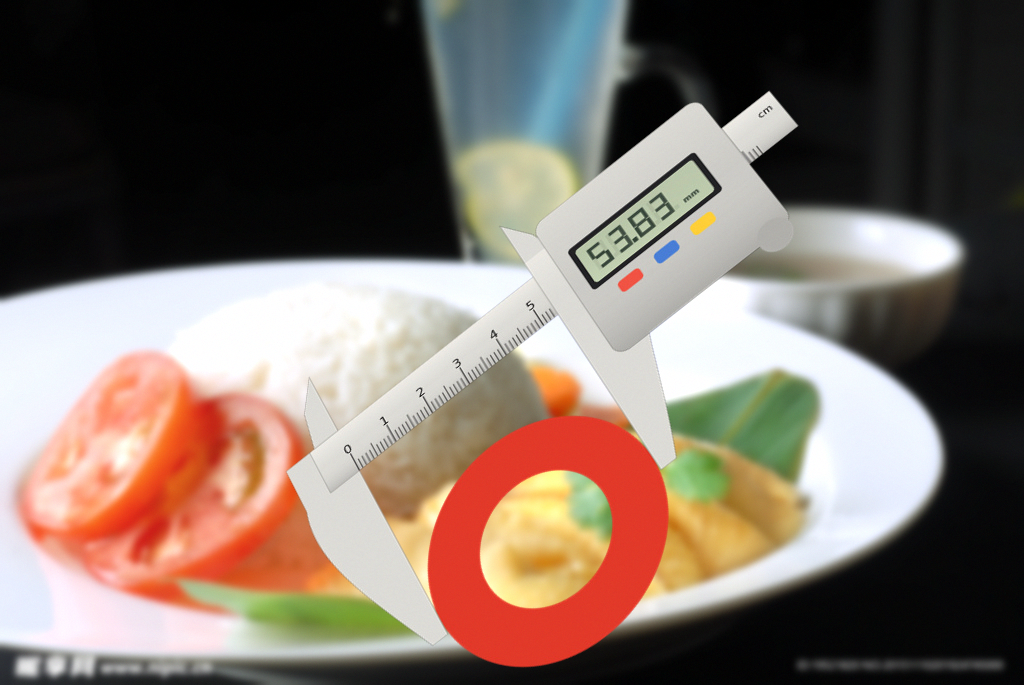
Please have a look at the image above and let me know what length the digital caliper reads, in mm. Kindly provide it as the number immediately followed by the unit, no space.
53.83mm
